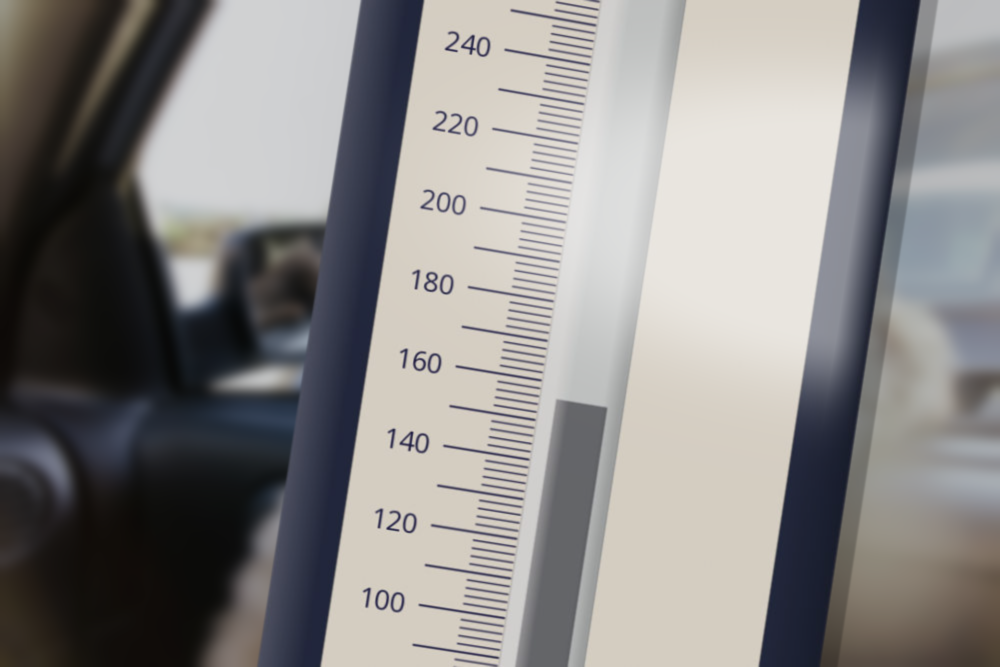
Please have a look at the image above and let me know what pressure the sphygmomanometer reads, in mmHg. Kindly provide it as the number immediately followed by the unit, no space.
156mmHg
